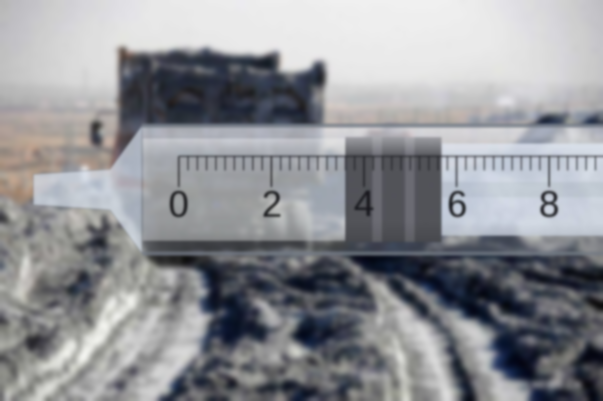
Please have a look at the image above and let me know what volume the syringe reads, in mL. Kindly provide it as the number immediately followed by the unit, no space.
3.6mL
